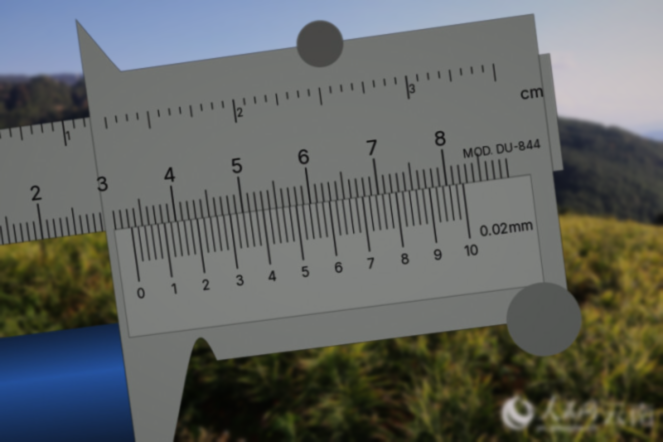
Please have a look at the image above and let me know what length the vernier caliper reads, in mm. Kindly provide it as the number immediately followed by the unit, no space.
33.4mm
